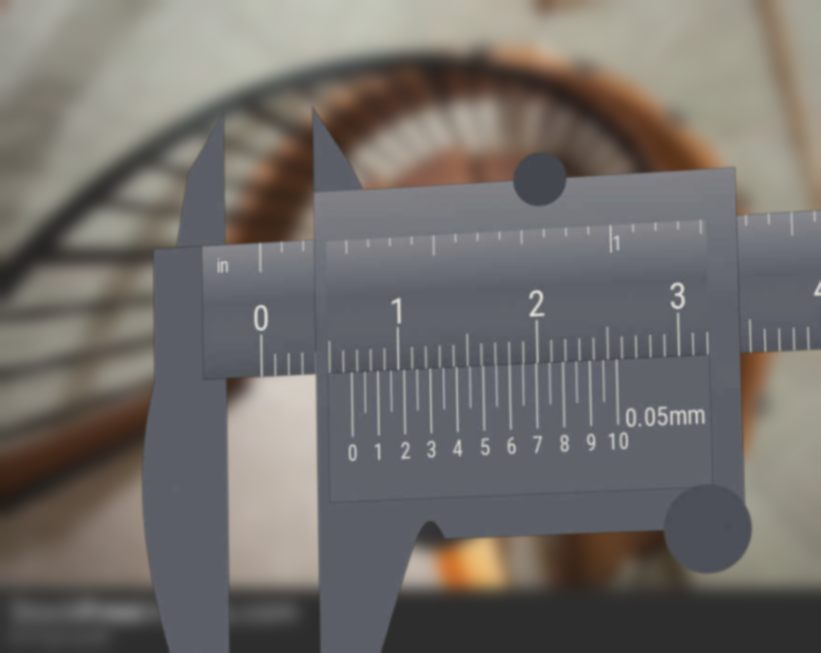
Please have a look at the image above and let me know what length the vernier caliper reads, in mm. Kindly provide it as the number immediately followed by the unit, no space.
6.6mm
